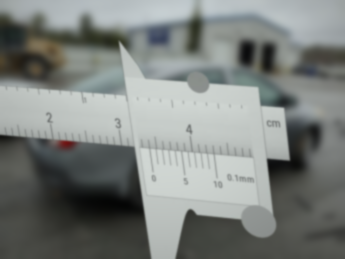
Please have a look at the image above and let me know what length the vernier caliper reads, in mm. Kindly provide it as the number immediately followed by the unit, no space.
34.0mm
